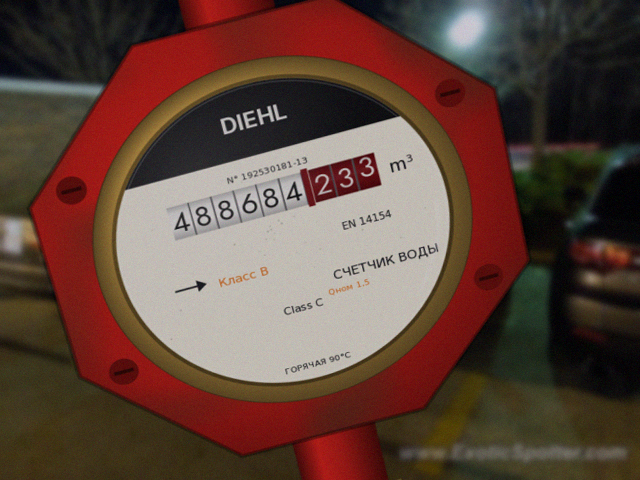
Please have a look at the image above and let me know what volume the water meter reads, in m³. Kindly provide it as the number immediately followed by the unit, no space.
488684.233m³
